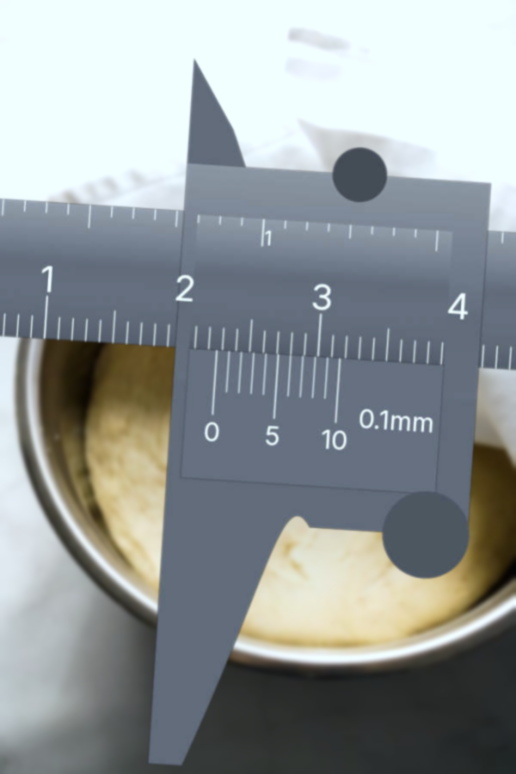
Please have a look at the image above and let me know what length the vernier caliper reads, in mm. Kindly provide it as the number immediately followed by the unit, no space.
22.6mm
